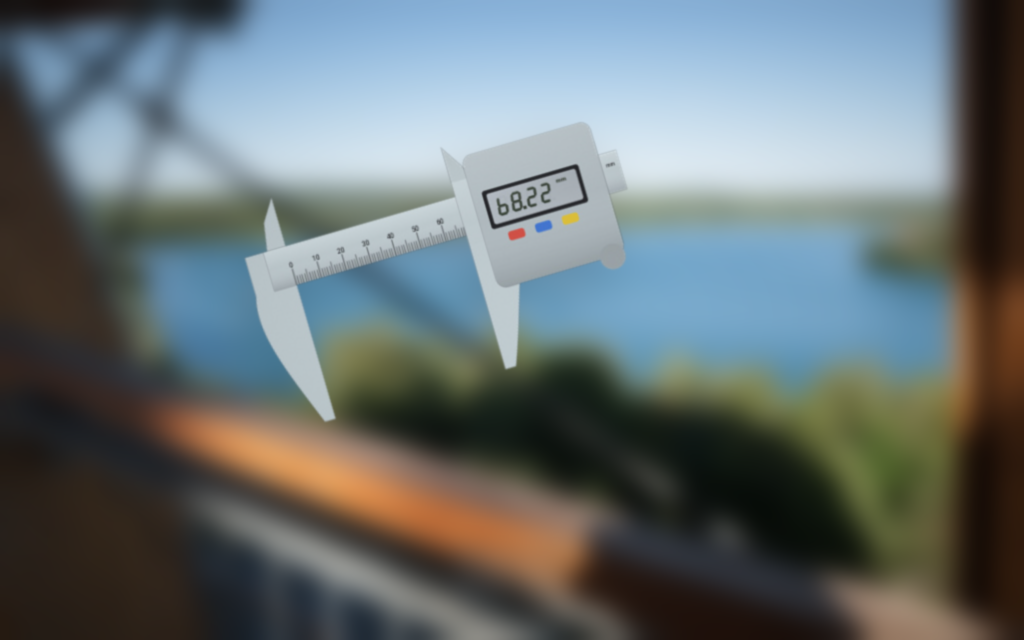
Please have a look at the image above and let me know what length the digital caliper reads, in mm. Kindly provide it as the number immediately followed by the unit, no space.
68.22mm
